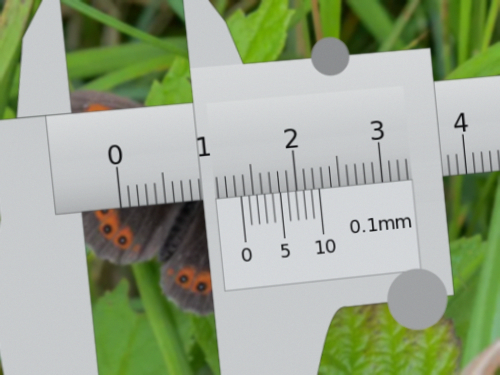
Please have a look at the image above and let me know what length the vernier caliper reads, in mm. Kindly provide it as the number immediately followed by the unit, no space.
13.6mm
